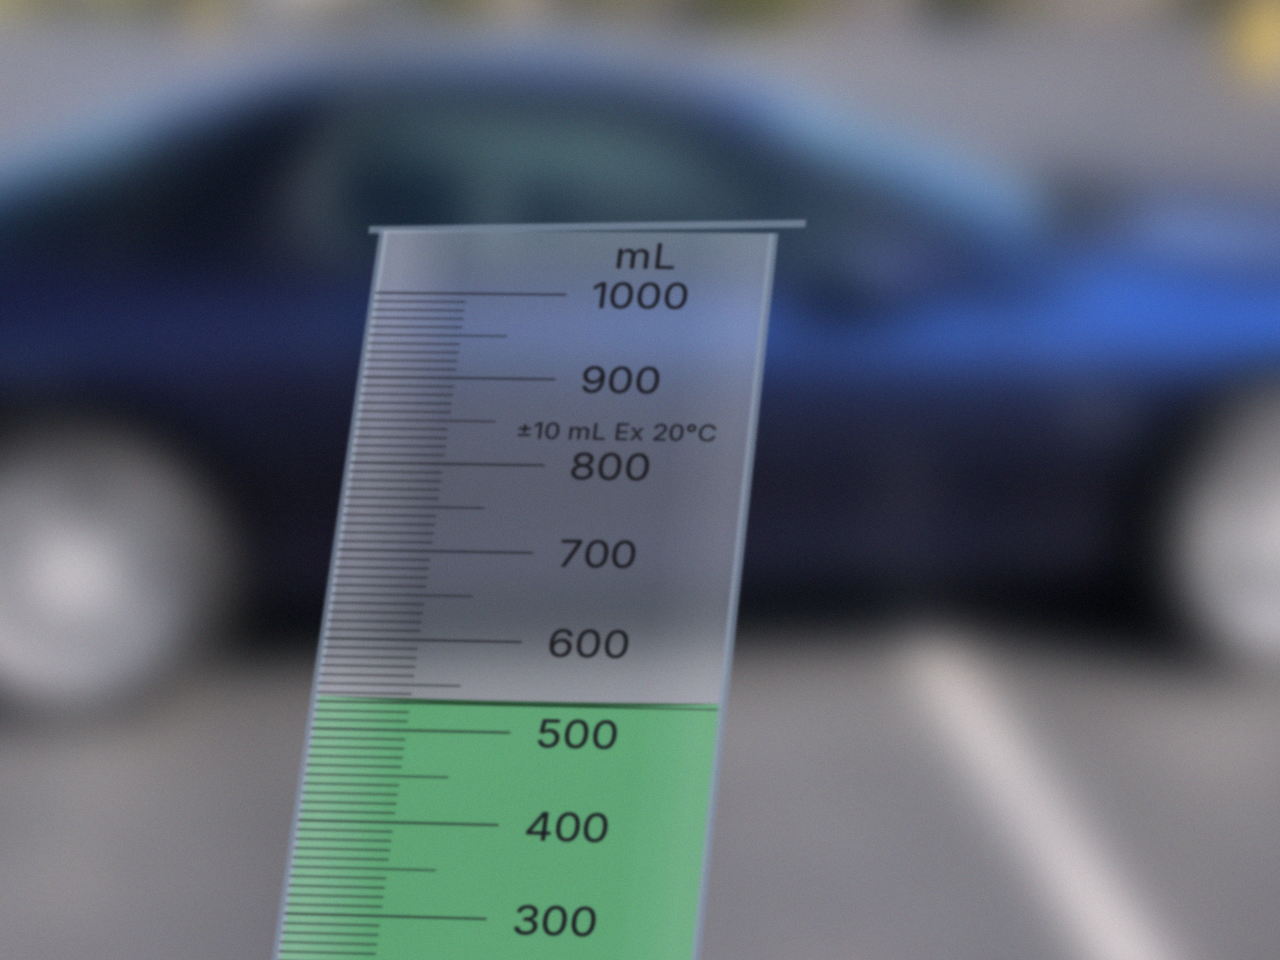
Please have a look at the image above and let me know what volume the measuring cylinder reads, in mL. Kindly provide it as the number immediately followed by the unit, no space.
530mL
